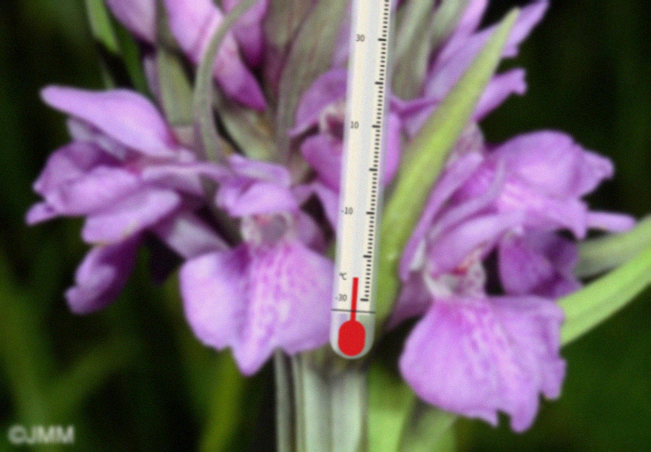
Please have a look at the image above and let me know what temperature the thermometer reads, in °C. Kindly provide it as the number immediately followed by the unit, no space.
-25°C
